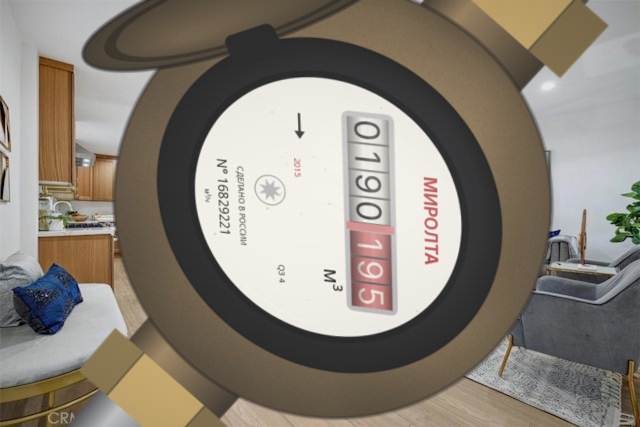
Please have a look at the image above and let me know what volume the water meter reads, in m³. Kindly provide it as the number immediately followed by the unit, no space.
190.195m³
